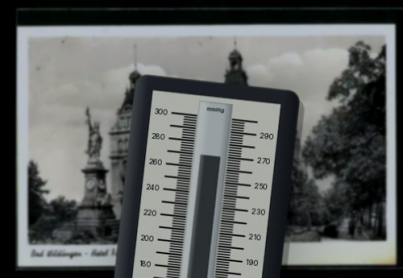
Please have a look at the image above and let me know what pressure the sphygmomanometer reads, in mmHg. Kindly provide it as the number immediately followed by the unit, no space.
270mmHg
